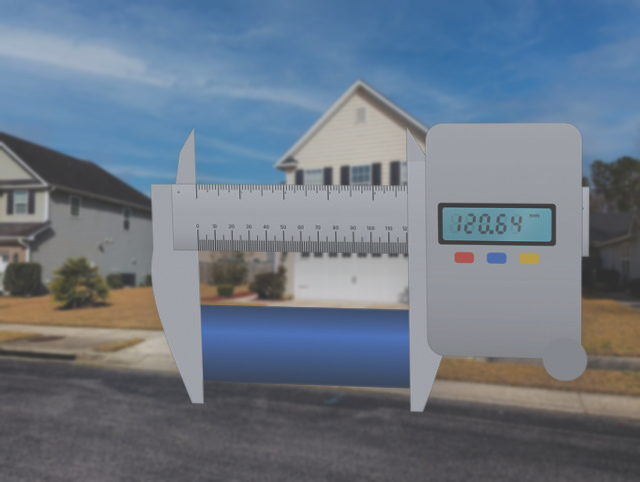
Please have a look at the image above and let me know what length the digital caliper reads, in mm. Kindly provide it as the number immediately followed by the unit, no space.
120.64mm
